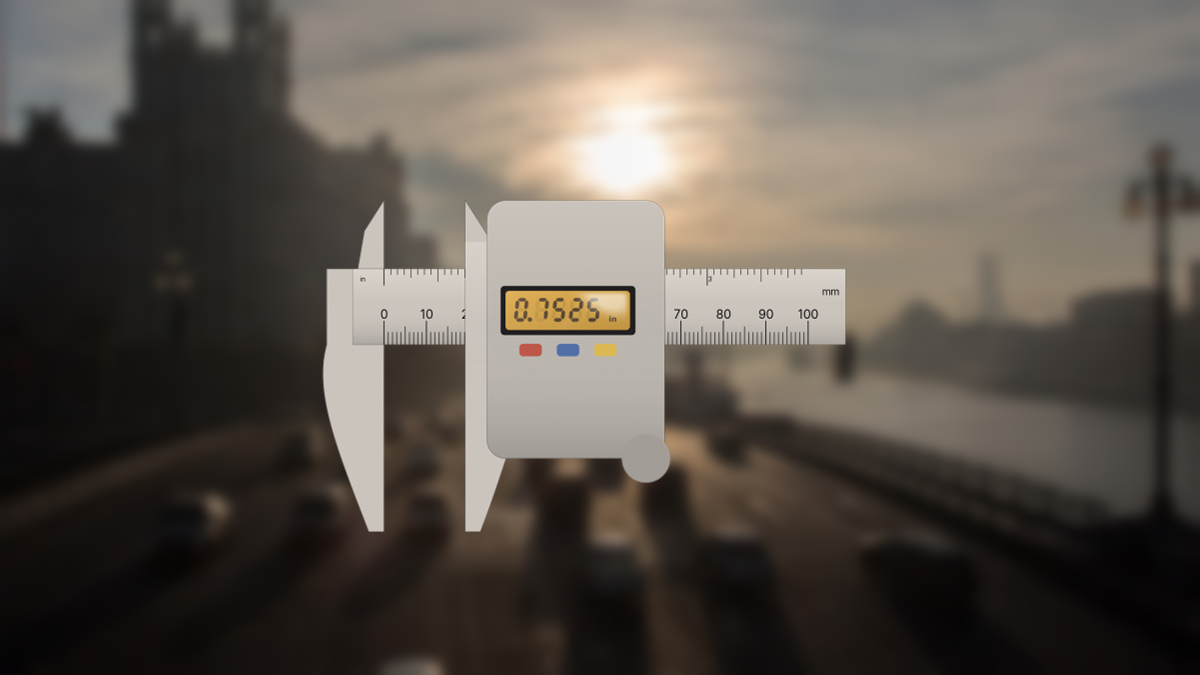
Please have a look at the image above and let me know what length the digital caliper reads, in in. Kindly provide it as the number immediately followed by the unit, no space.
0.7525in
